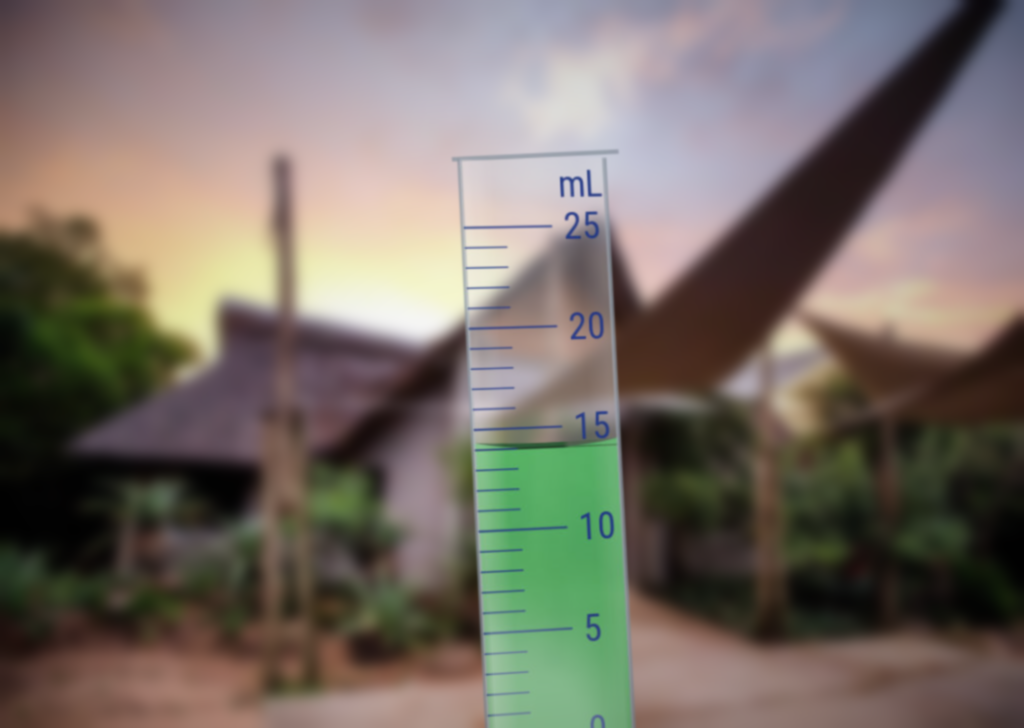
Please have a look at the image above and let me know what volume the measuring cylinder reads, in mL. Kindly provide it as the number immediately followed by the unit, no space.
14mL
